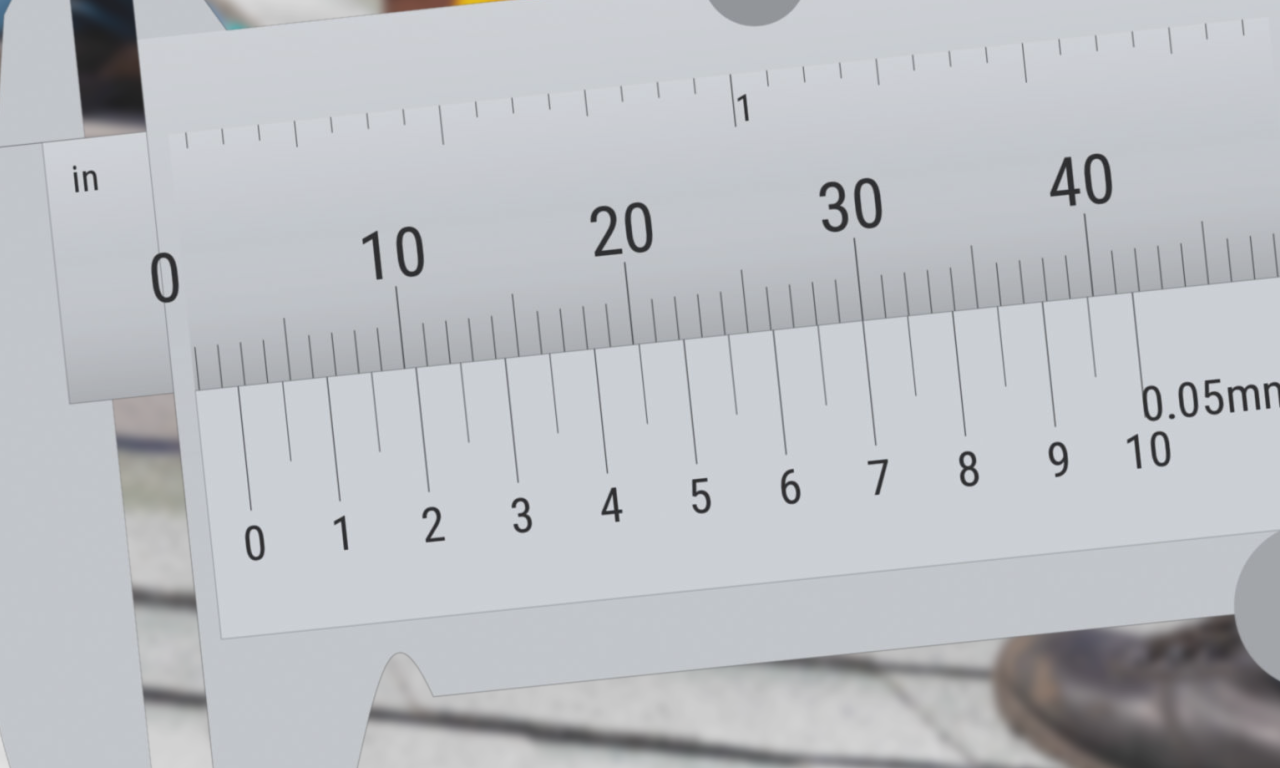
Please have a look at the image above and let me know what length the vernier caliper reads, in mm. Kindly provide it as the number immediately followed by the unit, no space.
2.7mm
